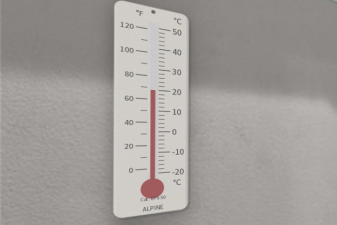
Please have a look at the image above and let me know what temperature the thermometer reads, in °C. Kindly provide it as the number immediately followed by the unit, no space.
20°C
